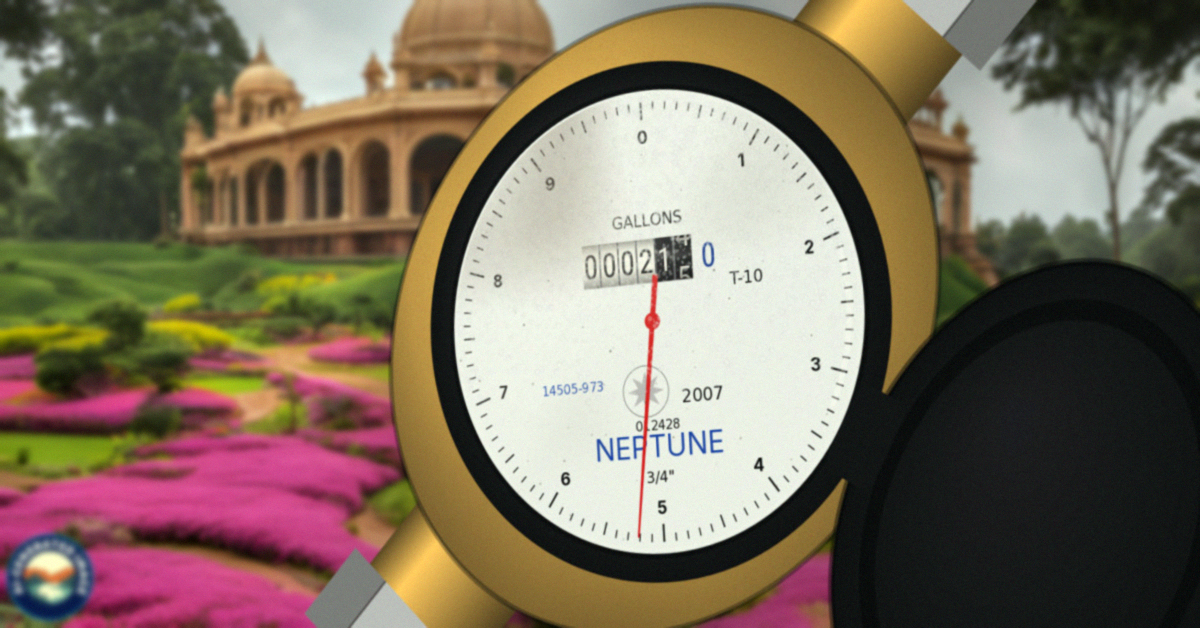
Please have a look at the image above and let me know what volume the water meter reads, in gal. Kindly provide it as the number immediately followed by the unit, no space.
2145.2gal
